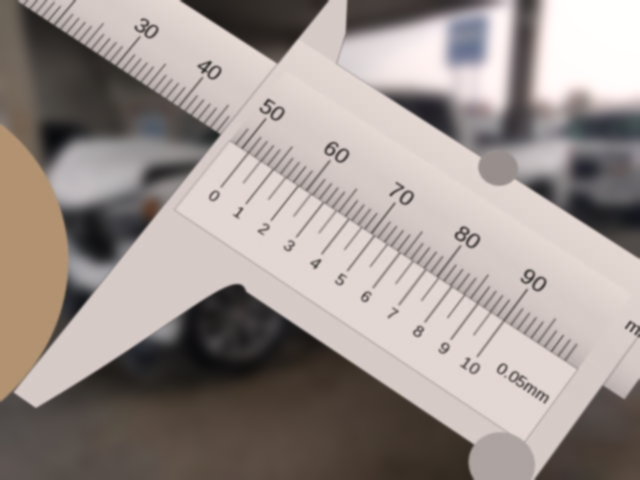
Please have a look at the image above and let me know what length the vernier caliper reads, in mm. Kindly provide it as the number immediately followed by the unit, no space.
51.0mm
